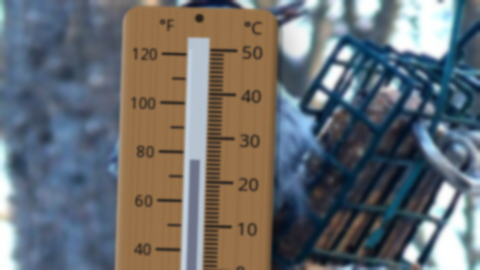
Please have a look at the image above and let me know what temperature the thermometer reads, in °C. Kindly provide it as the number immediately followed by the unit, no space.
25°C
